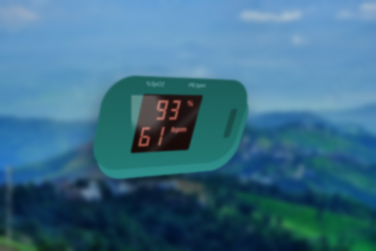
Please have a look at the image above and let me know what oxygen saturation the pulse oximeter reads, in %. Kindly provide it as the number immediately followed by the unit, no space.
93%
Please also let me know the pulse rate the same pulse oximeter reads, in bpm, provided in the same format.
61bpm
